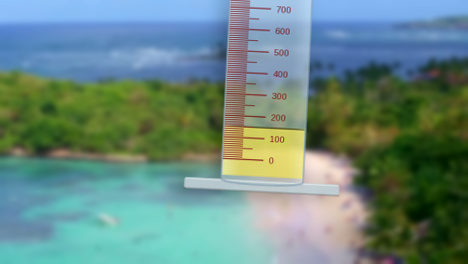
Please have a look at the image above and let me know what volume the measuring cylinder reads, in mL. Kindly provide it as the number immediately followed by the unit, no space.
150mL
